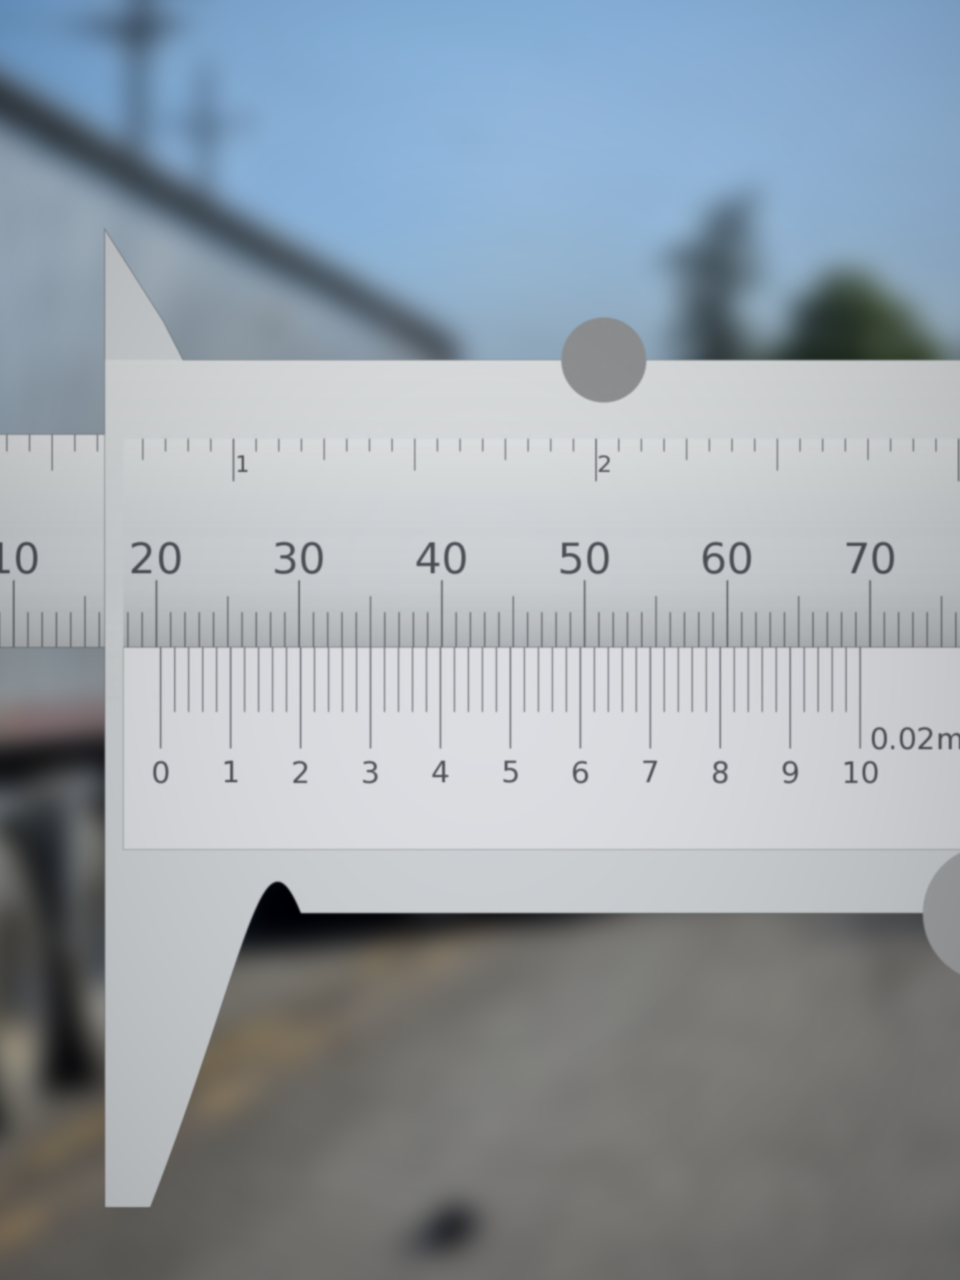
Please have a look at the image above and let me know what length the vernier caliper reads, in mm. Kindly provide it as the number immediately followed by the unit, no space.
20.3mm
